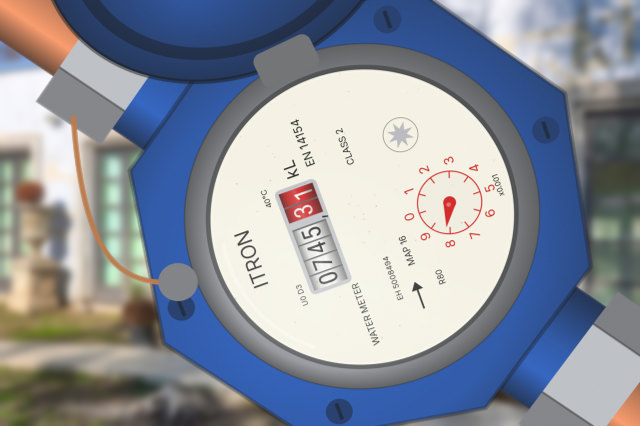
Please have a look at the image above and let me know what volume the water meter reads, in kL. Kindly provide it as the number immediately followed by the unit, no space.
745.308kL
